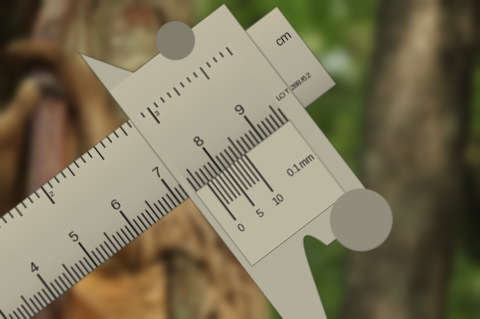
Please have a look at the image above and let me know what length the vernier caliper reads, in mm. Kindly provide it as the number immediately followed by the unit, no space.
76.5mm
